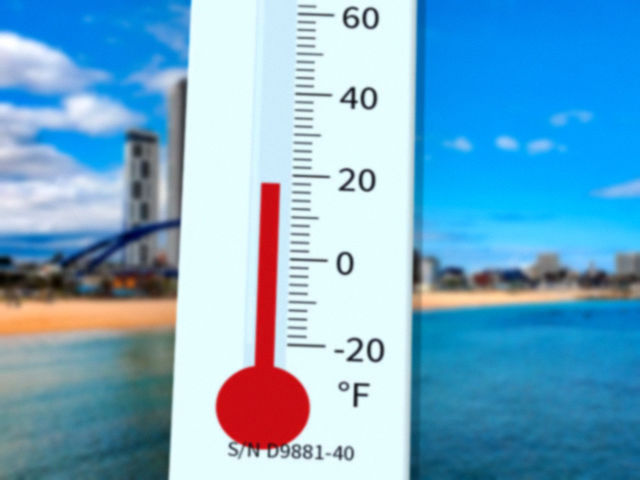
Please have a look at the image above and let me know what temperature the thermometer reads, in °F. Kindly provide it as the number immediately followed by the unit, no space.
18°F
